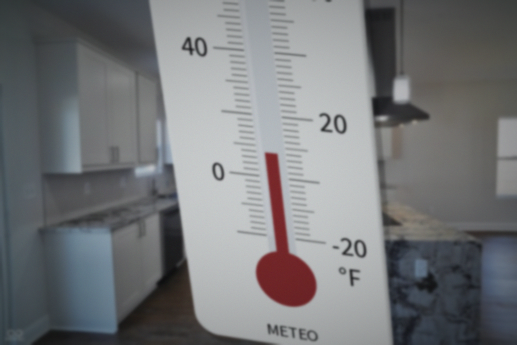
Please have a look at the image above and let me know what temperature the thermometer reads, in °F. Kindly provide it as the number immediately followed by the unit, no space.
8°F
